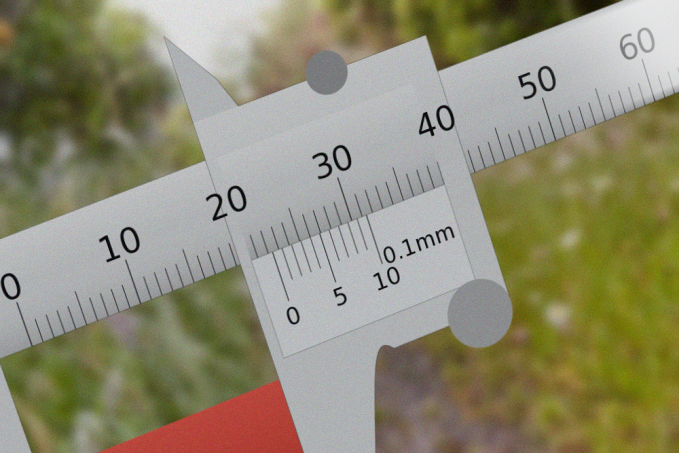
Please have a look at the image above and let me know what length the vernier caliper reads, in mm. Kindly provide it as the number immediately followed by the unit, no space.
22.4mm
